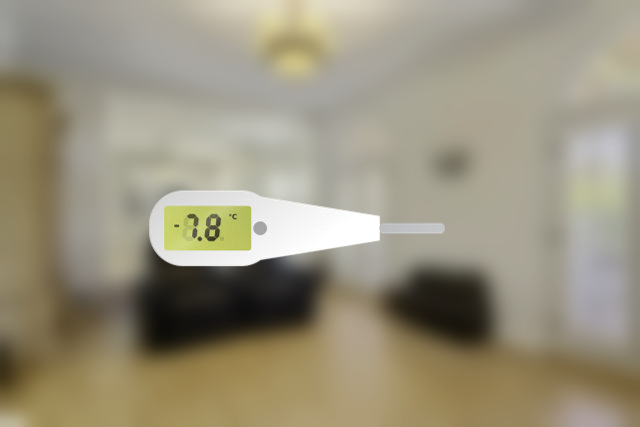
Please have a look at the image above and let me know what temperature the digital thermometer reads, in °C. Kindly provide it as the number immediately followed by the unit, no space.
-7.8°C
